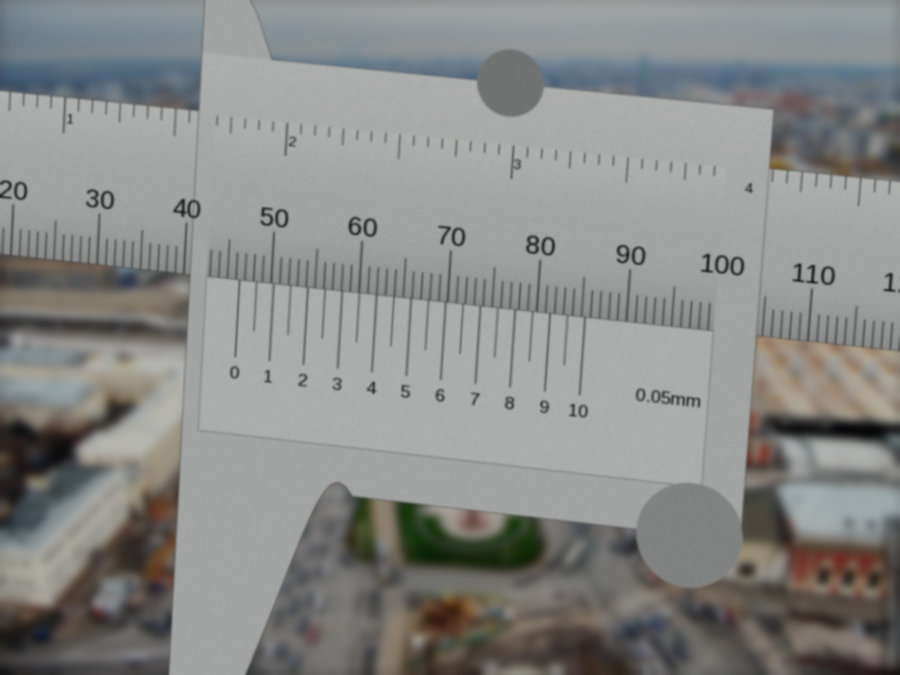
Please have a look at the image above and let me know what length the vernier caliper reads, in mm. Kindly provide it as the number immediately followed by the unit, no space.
46.4mm
